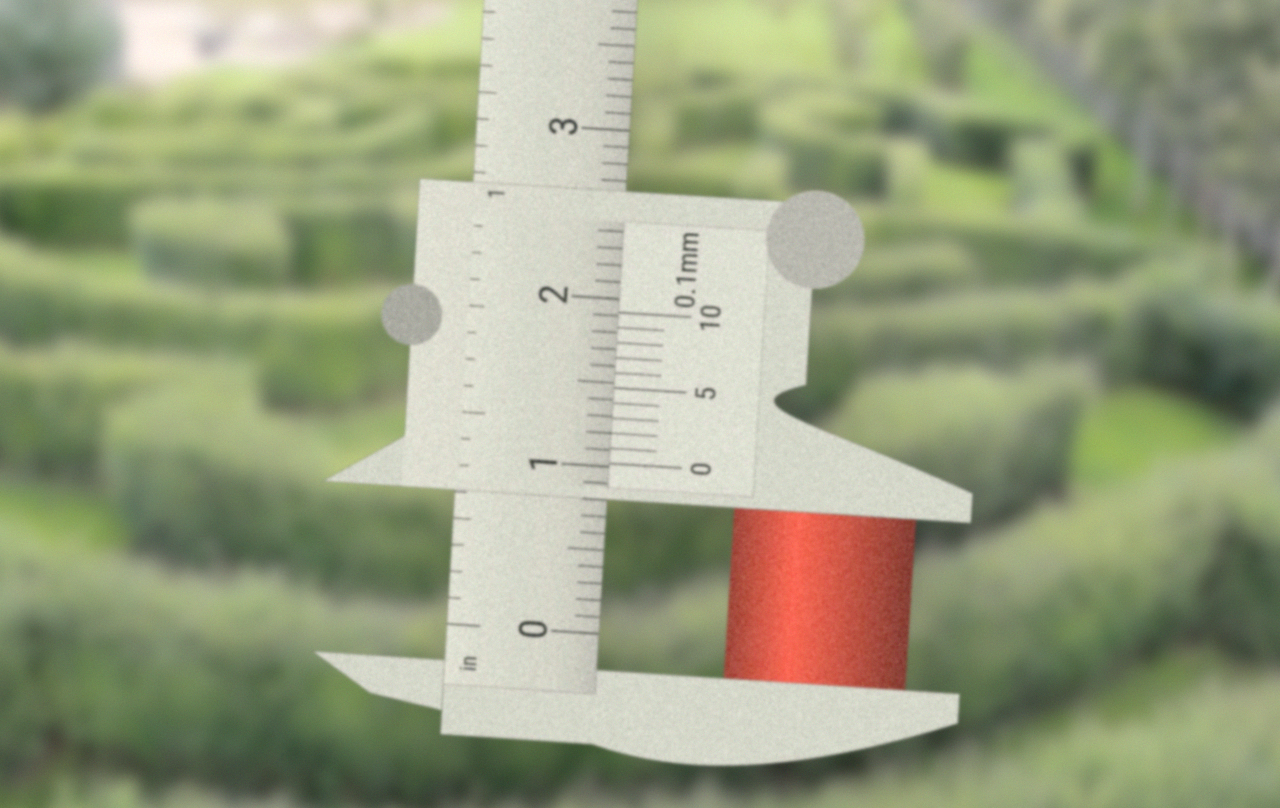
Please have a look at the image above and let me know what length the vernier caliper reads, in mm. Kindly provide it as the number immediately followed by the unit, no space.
10.2mm
